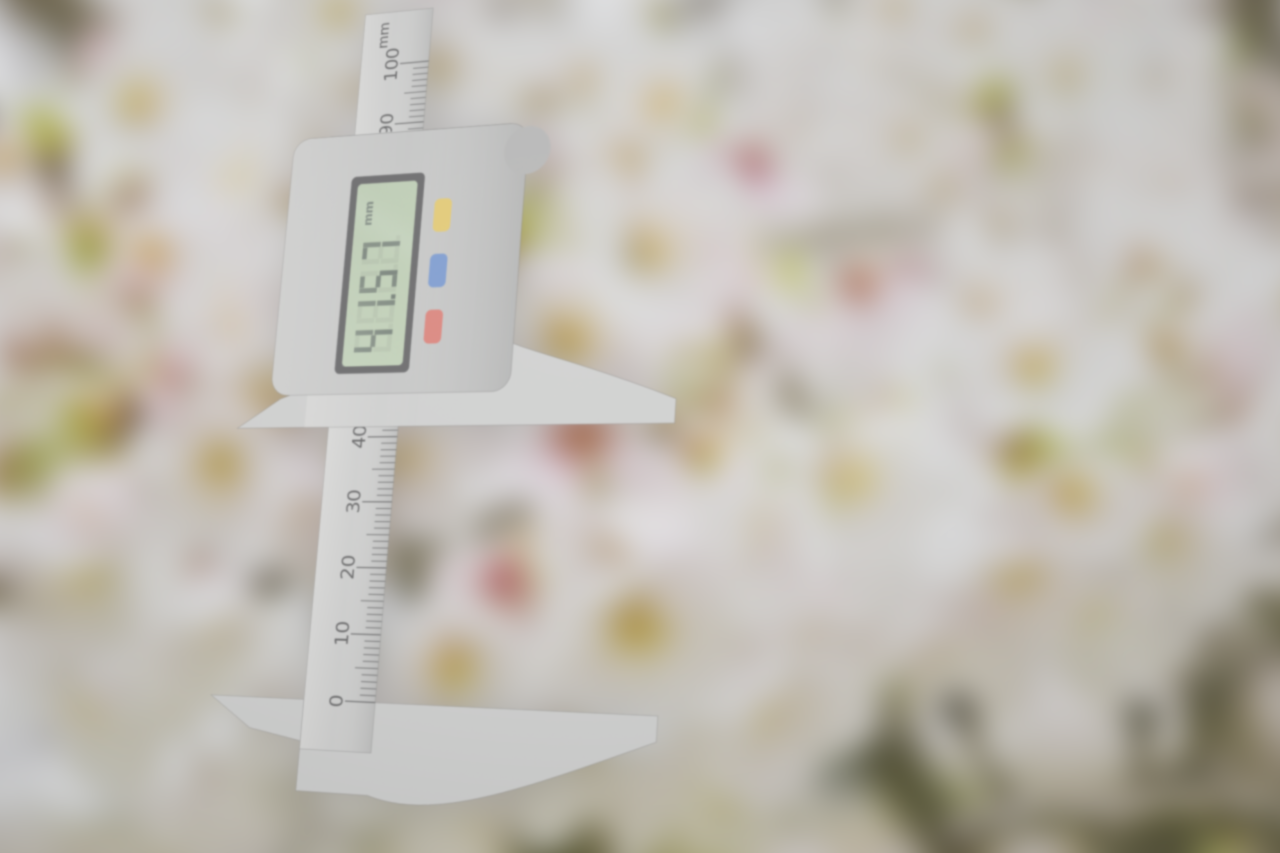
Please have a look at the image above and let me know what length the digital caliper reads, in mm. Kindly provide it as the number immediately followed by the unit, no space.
41.57mm
